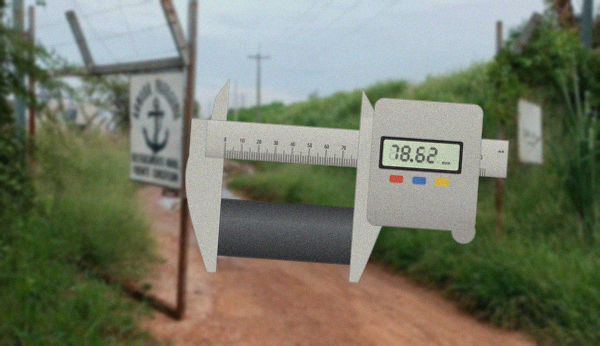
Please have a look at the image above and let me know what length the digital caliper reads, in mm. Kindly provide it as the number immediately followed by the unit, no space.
78.62mm
